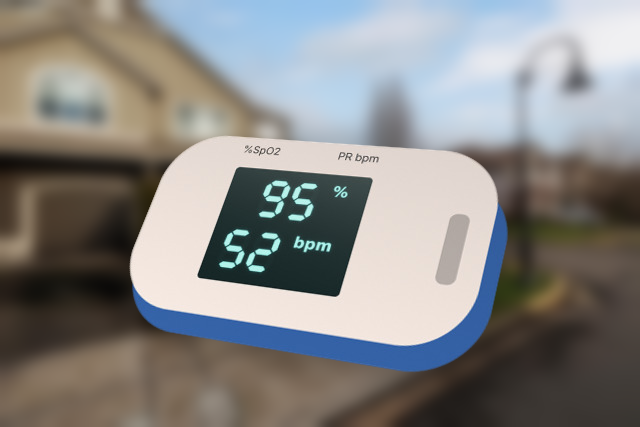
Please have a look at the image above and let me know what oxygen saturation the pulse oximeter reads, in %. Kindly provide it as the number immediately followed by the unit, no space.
95%
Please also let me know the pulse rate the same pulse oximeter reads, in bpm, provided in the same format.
52bpm
